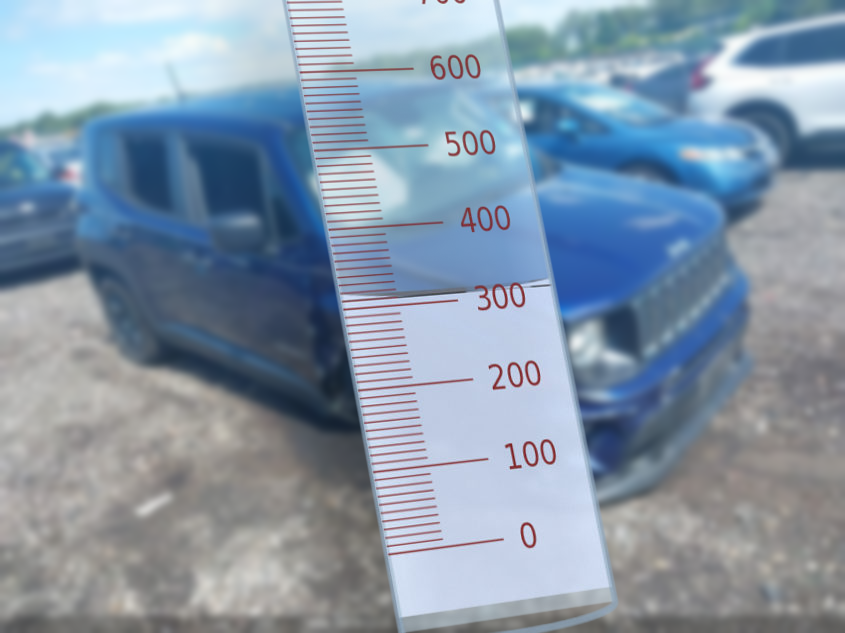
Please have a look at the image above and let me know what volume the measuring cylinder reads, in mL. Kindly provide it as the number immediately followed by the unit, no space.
310mL
